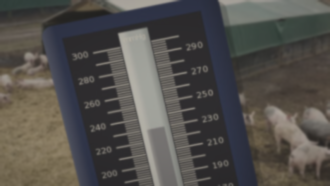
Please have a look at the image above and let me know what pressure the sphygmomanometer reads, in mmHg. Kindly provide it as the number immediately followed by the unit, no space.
230mmHg
